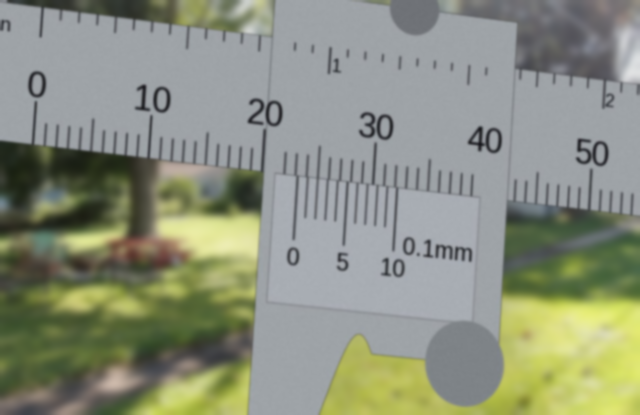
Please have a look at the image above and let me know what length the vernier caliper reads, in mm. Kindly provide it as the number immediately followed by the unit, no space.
23.2mm
